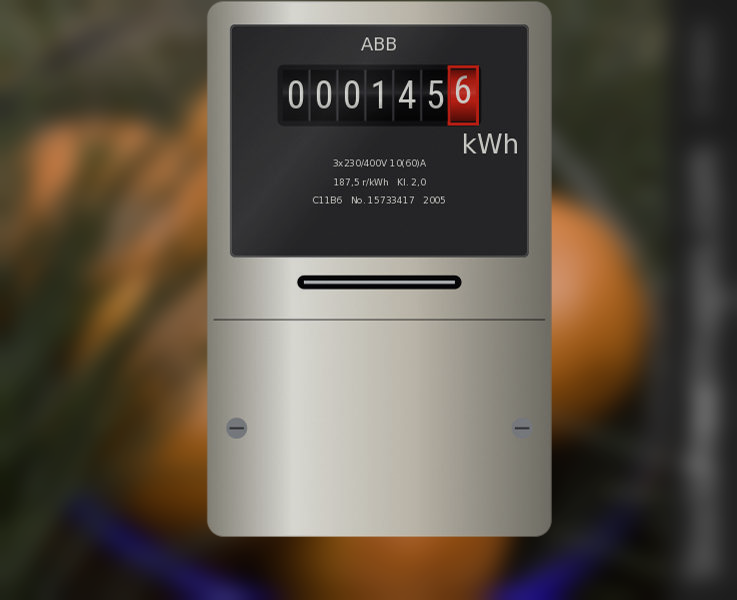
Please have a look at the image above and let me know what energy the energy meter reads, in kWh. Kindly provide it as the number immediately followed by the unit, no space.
145.6kWh
